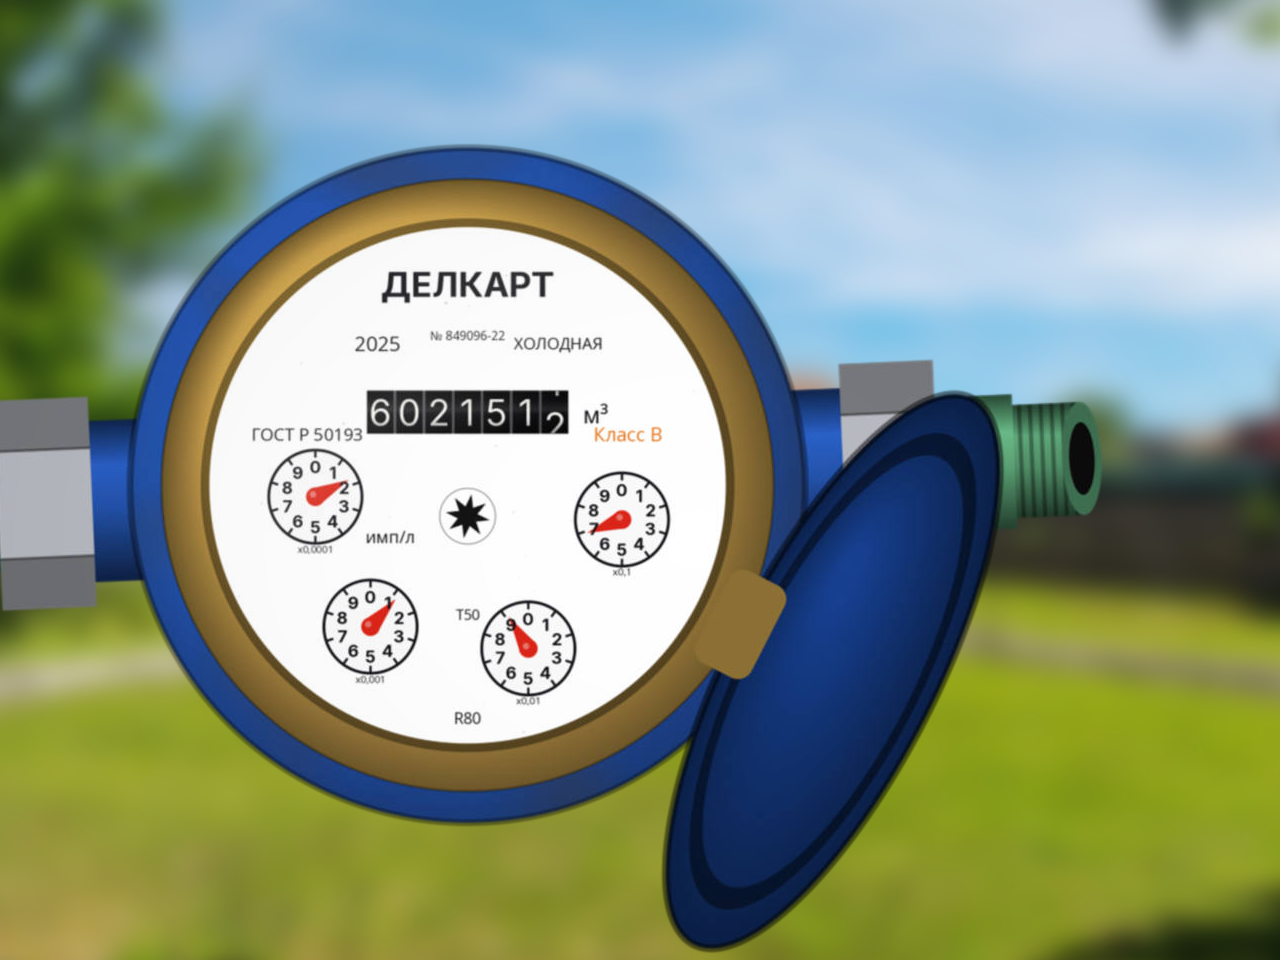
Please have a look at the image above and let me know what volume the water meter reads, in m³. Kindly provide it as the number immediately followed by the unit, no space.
6021511.6911m³
